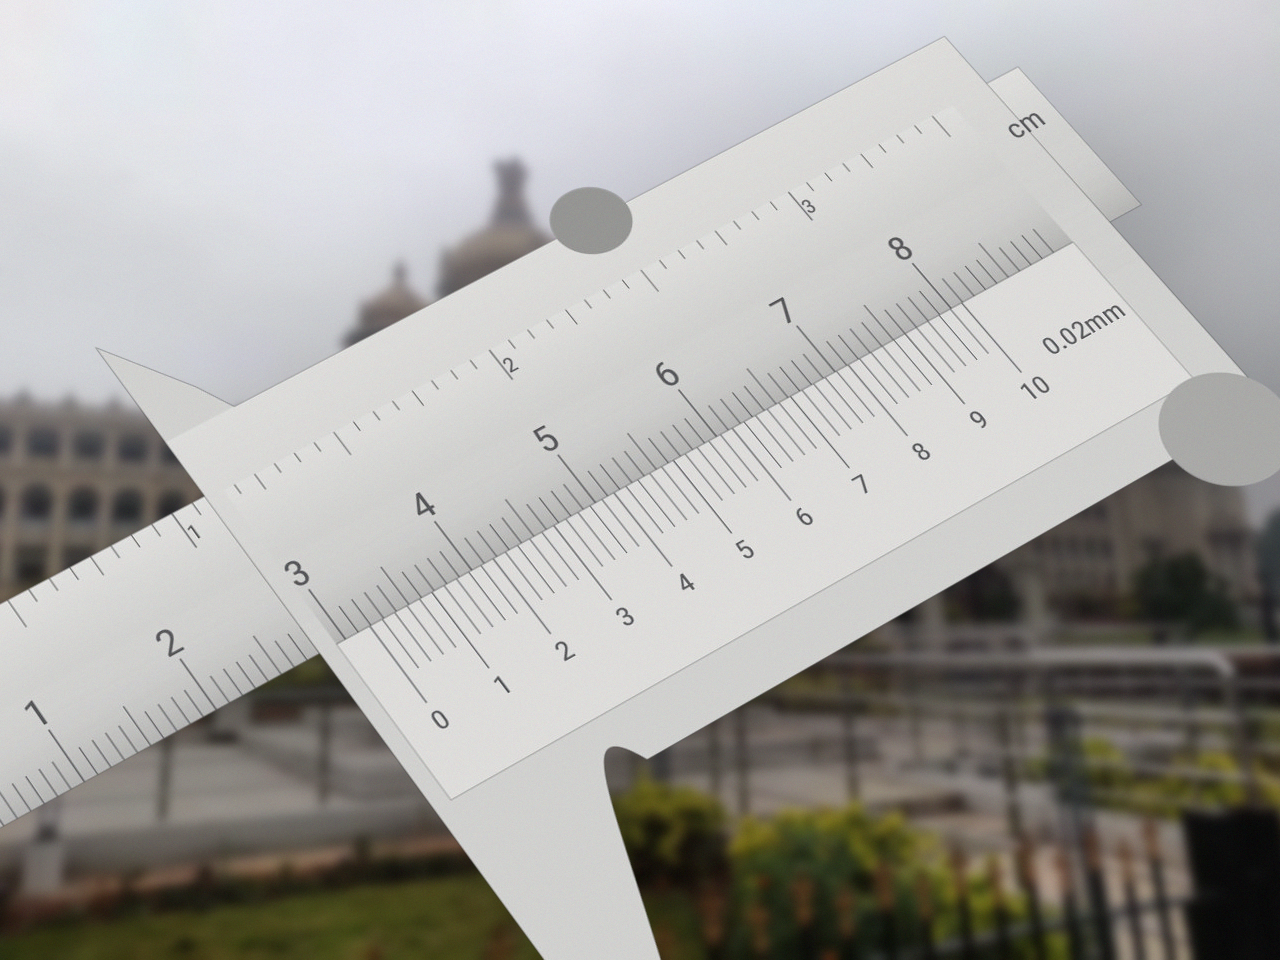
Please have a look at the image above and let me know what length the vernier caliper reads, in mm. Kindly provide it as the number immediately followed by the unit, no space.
31.9mm
